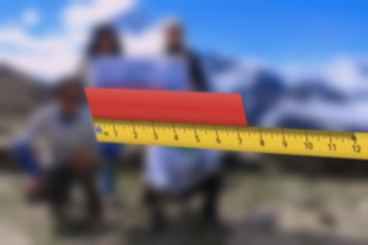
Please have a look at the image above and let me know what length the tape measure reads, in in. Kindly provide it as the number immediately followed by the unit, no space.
7.5in
